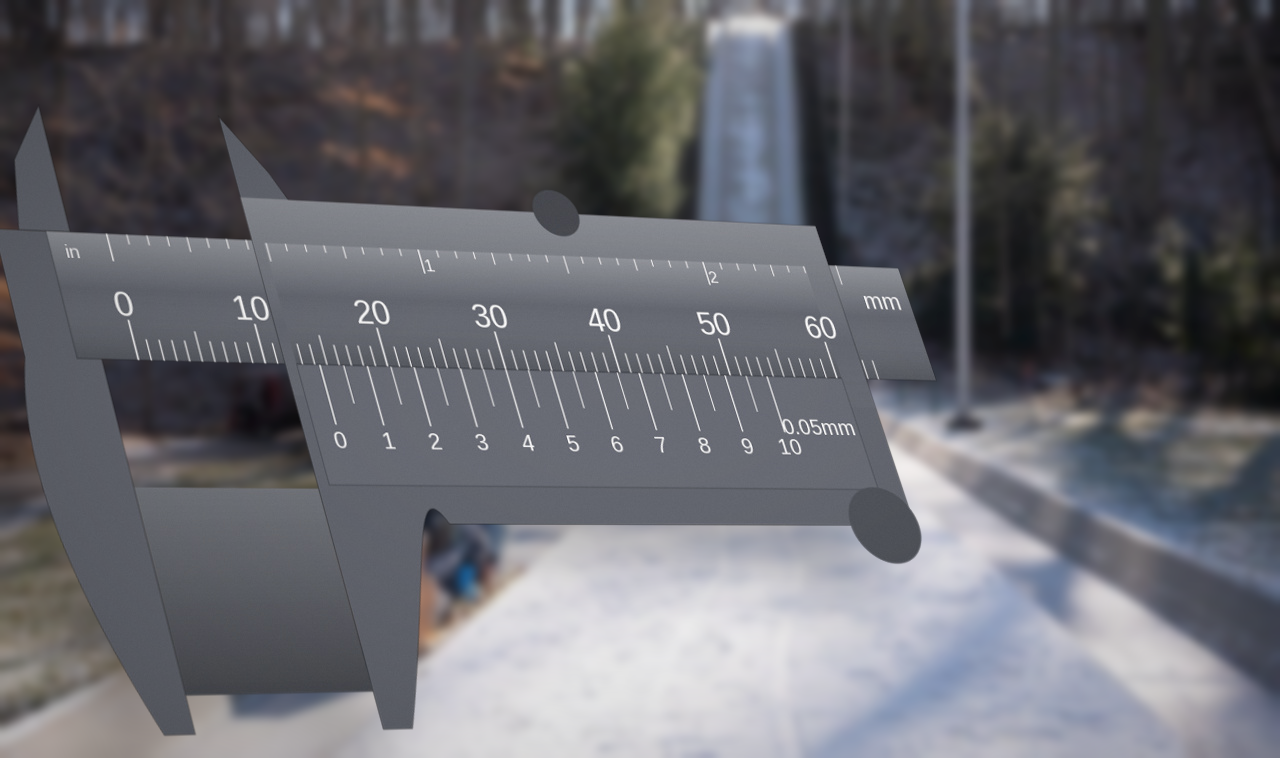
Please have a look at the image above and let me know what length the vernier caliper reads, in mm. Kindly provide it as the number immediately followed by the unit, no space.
14.4mm
